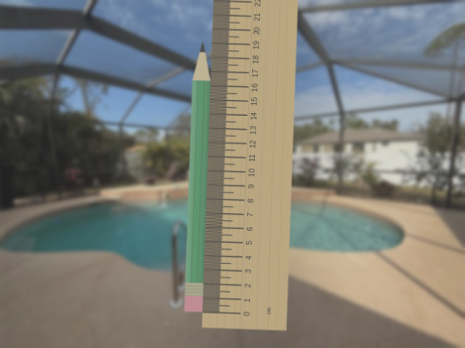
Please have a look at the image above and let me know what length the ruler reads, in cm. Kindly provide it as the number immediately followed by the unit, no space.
19cm
